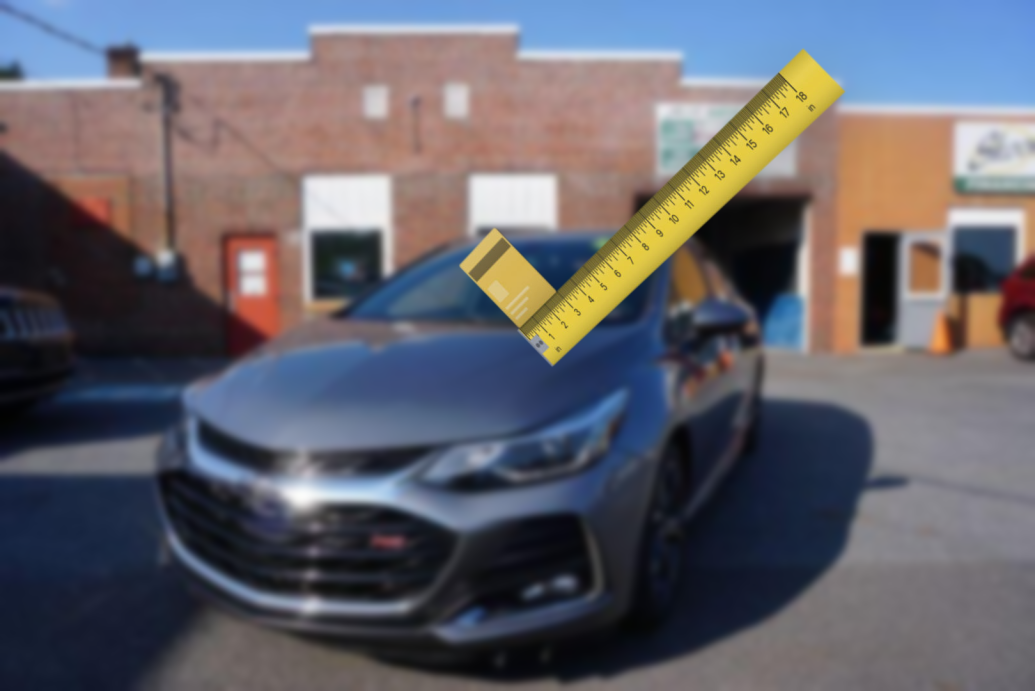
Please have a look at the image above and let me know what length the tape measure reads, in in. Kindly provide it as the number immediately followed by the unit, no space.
3in
